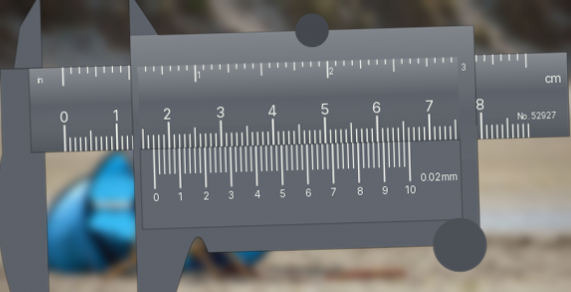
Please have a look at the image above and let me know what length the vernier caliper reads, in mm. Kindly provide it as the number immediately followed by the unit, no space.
17.0mm
